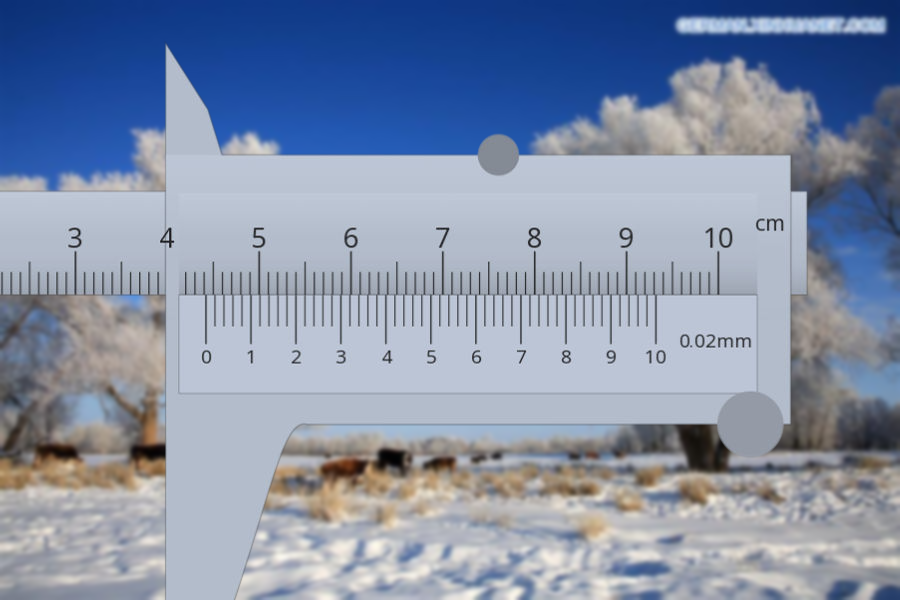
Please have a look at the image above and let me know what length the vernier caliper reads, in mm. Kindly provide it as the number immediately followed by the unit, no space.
44.2mm
